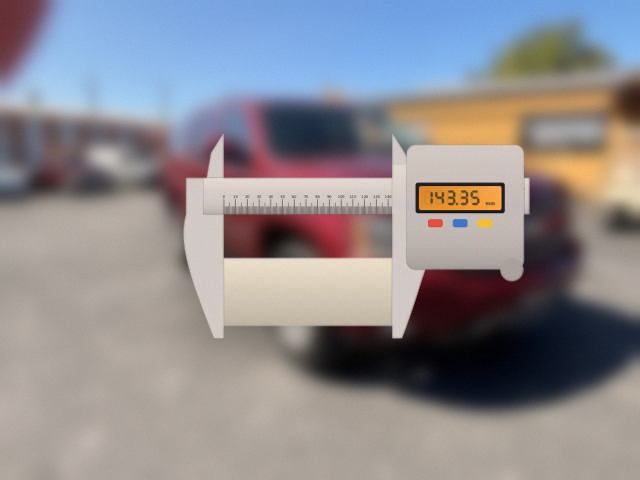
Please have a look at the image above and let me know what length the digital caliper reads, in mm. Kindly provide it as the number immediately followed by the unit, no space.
143.35mm
